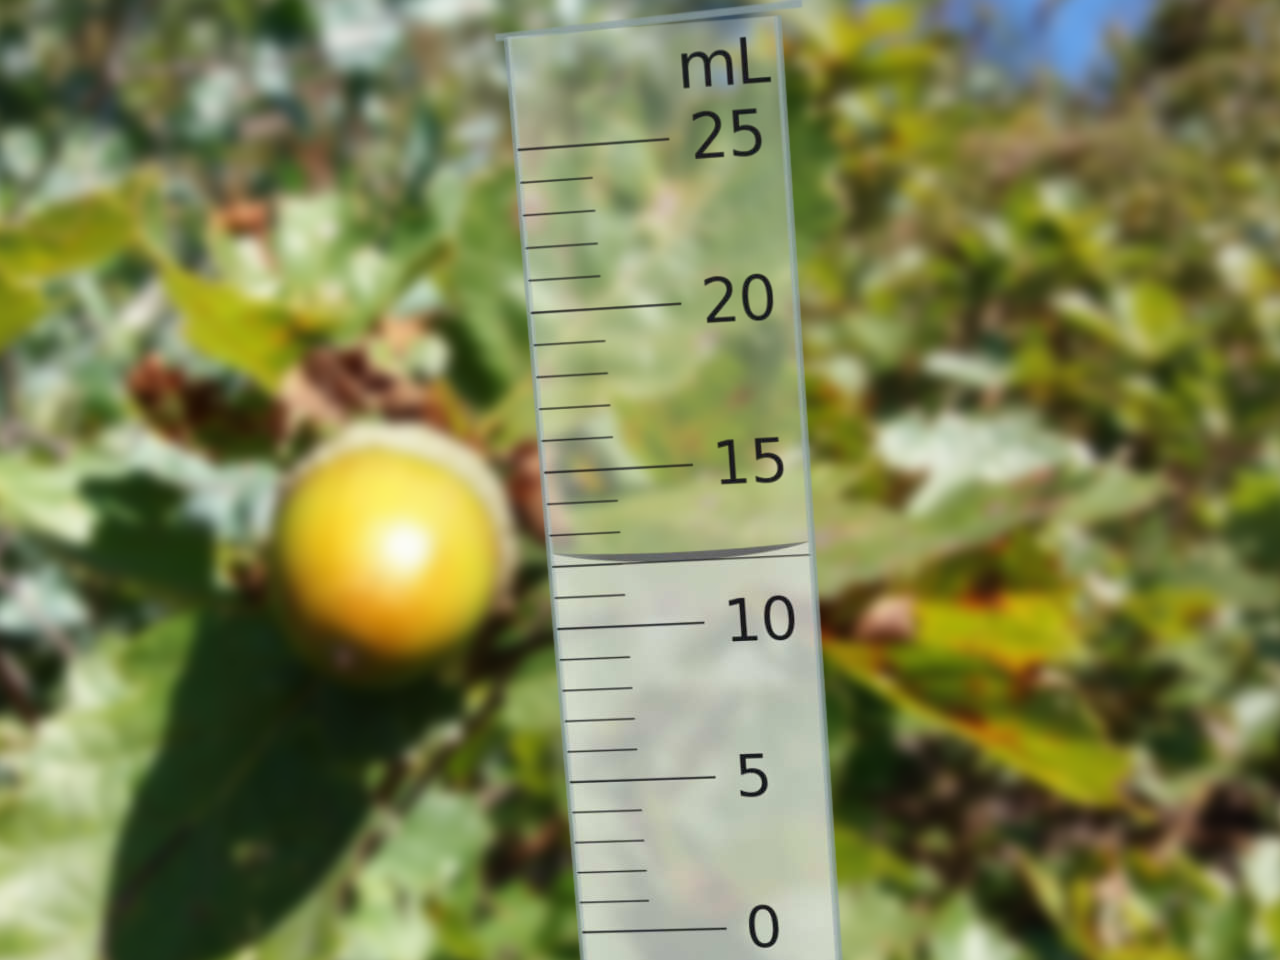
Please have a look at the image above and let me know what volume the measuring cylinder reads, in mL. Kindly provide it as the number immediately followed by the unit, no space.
12mL
